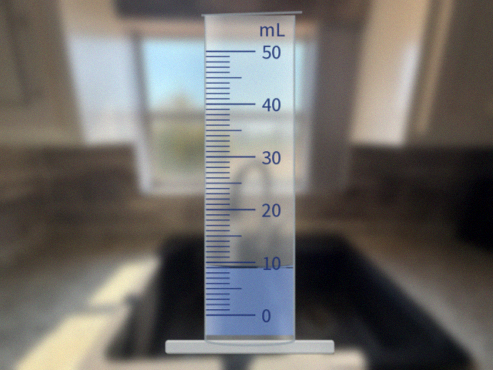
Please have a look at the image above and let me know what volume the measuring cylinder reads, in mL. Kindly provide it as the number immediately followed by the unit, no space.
9mL
